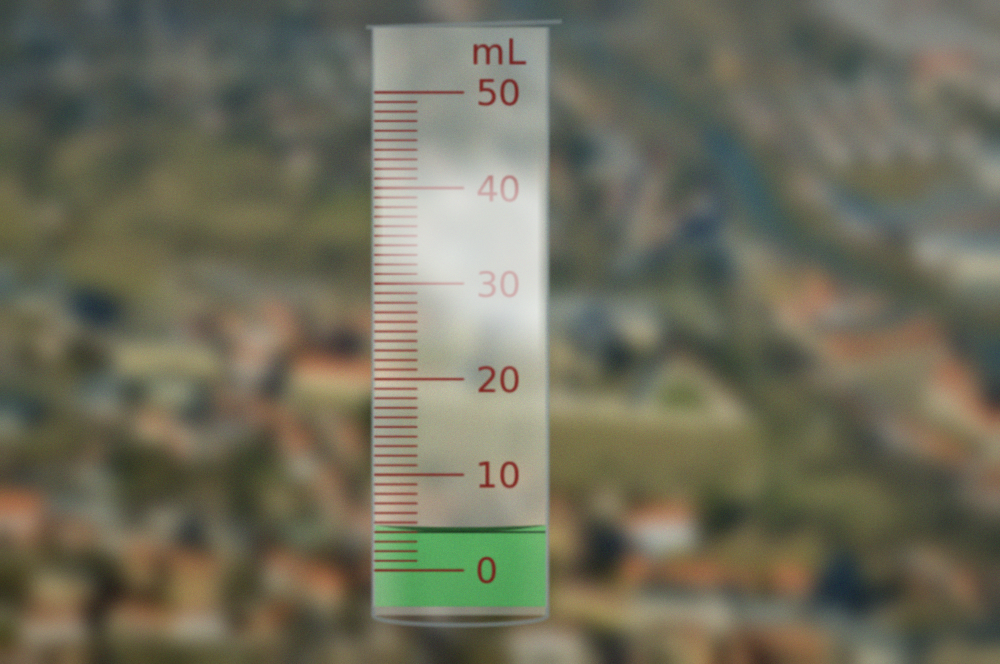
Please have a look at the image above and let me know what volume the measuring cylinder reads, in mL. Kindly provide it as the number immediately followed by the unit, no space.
4mL
